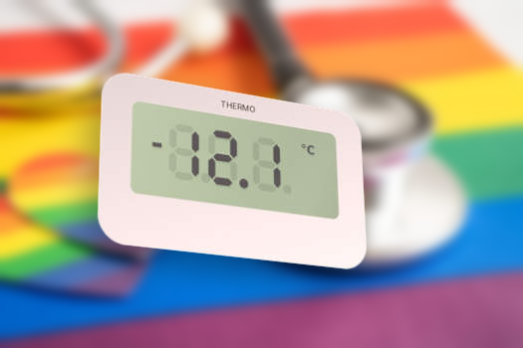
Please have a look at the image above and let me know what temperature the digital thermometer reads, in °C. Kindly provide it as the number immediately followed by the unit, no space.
-12.1°C
